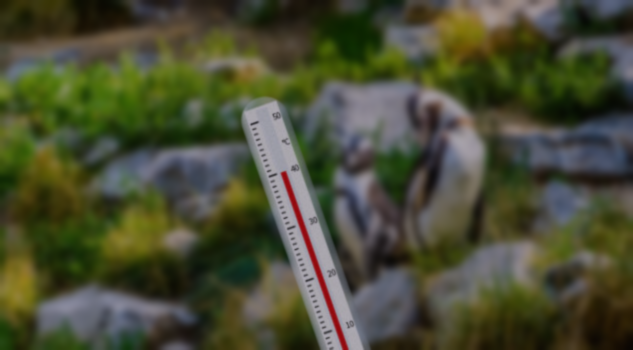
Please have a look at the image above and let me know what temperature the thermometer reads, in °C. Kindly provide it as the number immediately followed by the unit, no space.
40°C
